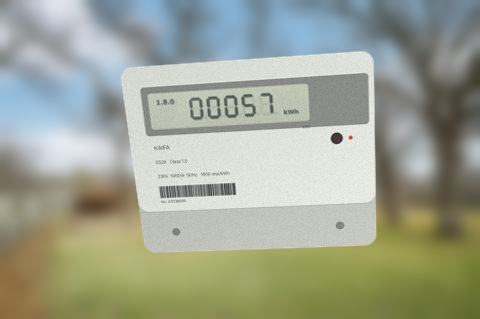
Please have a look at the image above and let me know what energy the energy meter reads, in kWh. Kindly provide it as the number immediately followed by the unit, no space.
57kWh
